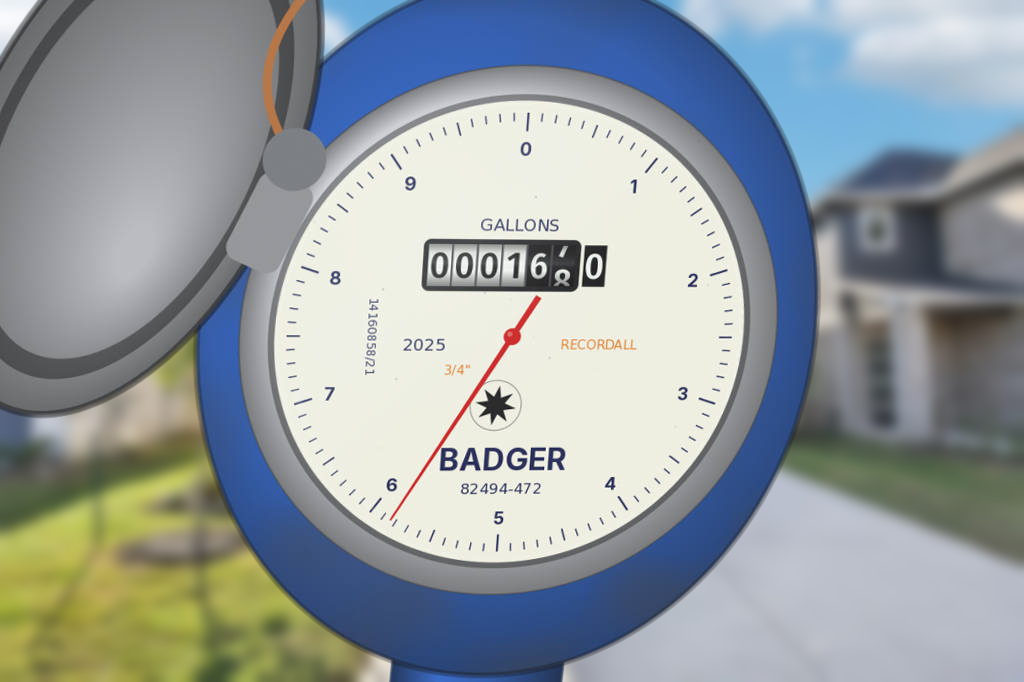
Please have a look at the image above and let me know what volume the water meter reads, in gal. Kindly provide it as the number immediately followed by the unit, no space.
1675.8gal
